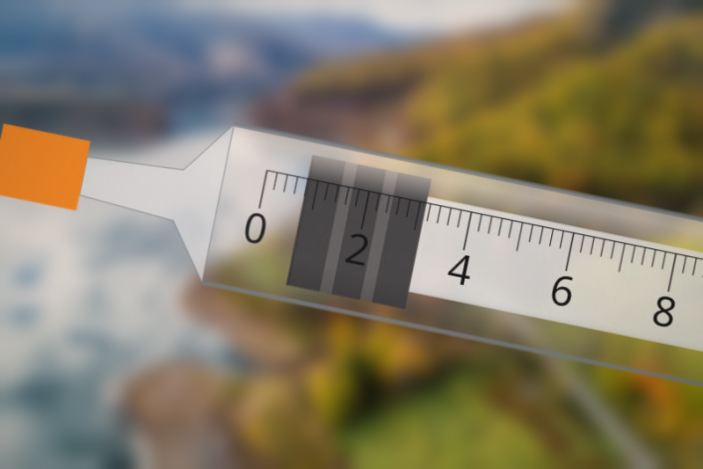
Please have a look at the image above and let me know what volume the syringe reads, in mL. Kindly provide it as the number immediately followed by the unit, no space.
0.8mL
